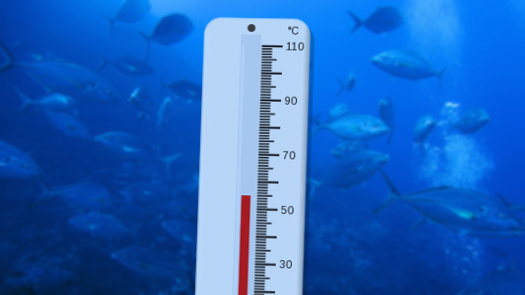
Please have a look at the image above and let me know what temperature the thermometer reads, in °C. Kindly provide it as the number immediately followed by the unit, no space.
55°C
